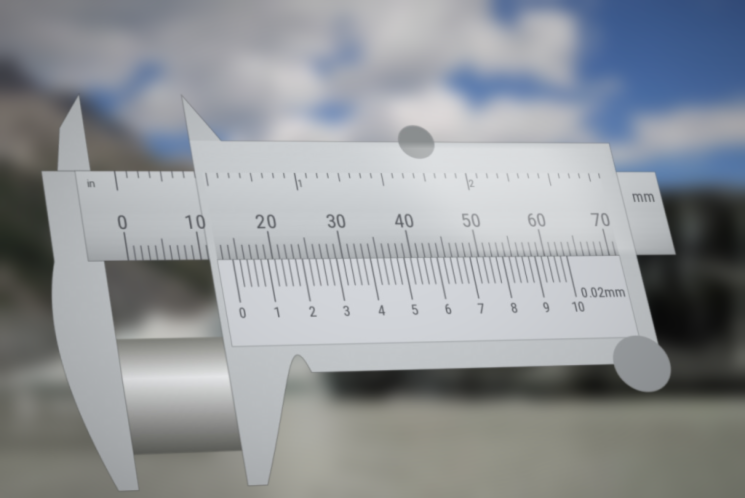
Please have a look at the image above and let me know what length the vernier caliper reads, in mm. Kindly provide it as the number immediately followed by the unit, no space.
14.4mm
